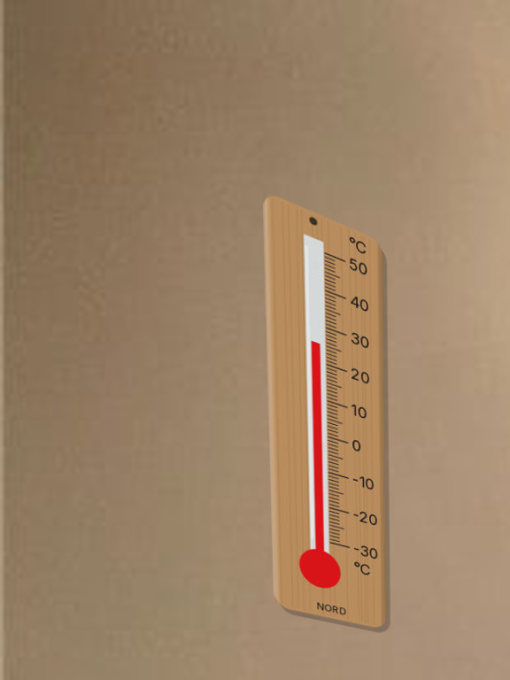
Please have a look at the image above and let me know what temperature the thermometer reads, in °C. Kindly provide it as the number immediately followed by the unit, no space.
25°C
